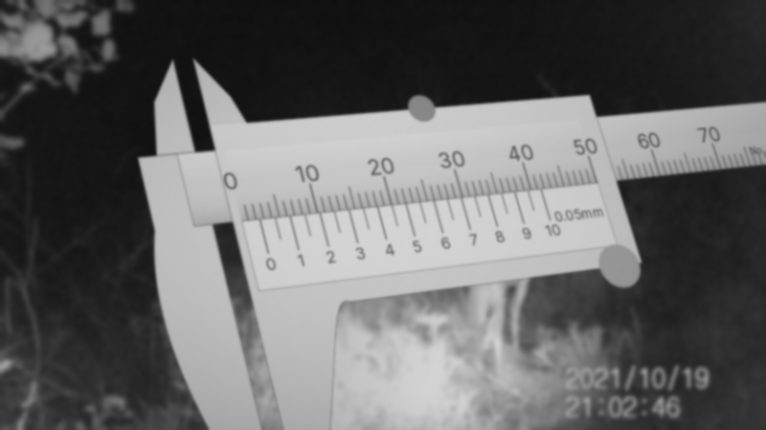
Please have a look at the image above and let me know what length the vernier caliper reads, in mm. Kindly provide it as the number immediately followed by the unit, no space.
2.5mm
